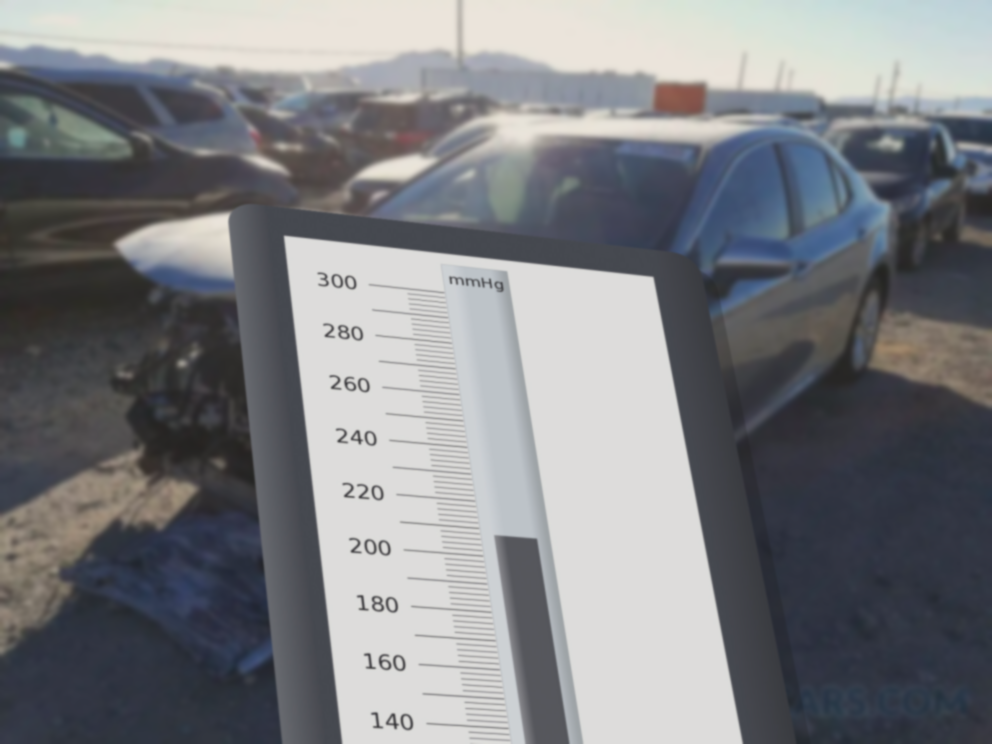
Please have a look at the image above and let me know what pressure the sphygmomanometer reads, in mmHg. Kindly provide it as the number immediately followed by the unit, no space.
208mmHg
